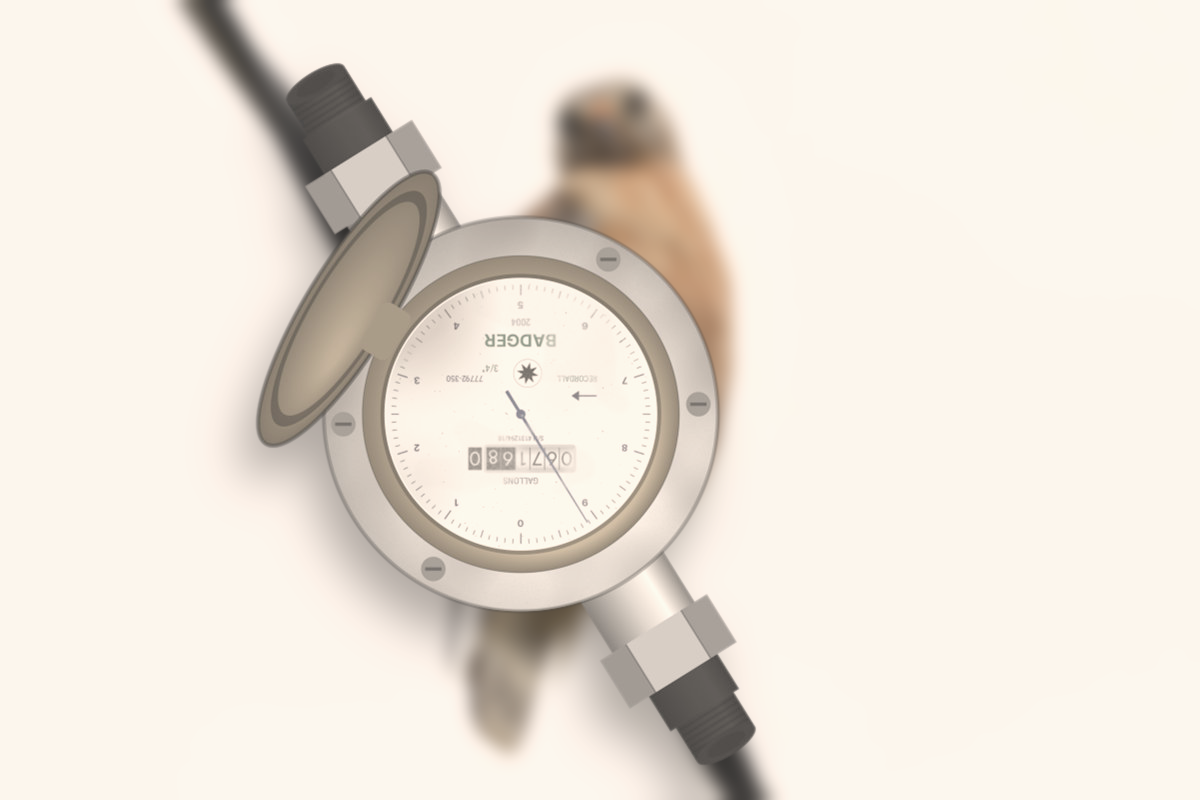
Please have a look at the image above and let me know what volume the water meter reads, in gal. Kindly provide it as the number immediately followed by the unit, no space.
671679.1gal
